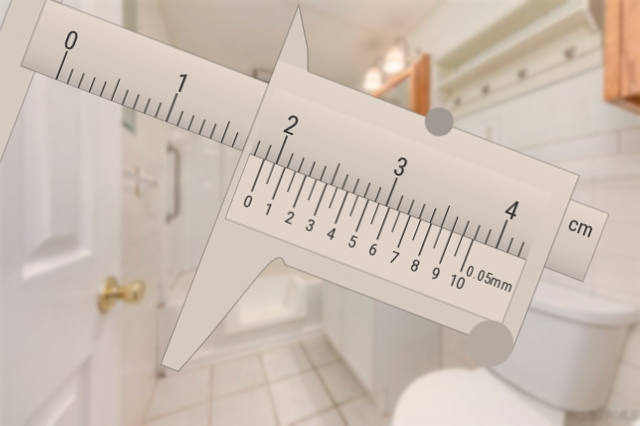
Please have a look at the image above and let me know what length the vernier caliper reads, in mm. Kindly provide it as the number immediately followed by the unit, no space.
18.9mm
